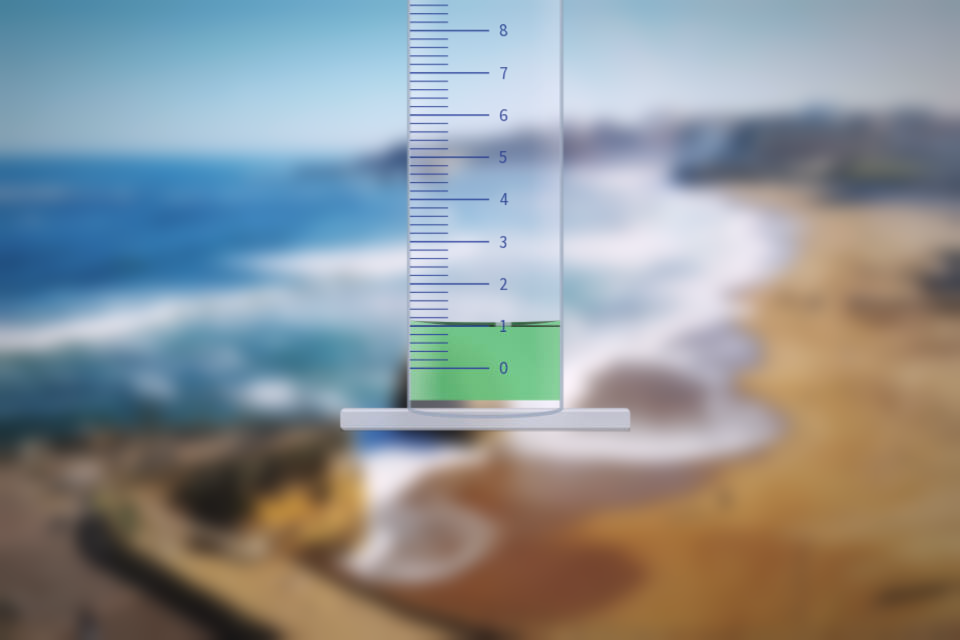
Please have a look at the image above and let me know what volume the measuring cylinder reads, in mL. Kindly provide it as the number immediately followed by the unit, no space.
1mL
